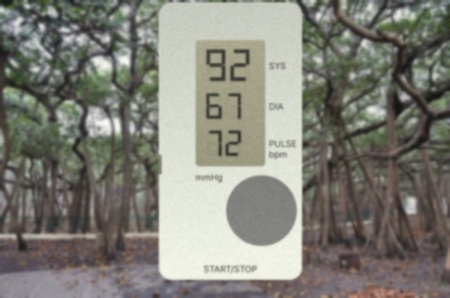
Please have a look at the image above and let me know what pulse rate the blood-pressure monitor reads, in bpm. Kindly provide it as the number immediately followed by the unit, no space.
72bpm
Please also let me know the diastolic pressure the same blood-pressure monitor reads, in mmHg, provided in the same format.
67mmHg
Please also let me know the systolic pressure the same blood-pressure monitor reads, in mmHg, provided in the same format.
92mmHg
